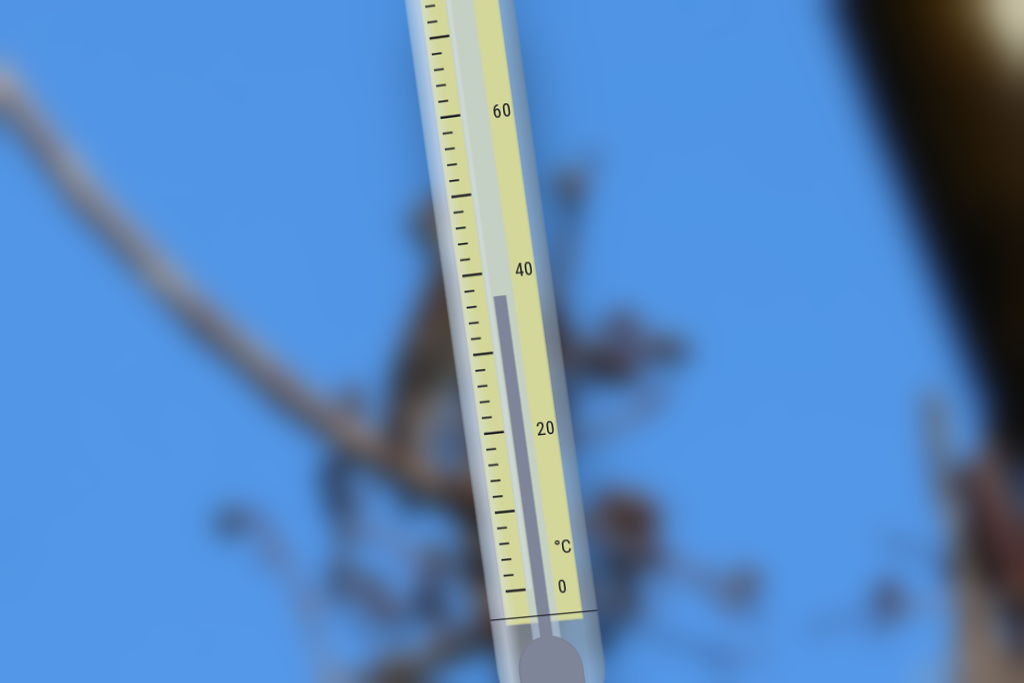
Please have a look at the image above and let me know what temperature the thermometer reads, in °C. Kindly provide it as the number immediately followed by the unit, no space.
37°C
